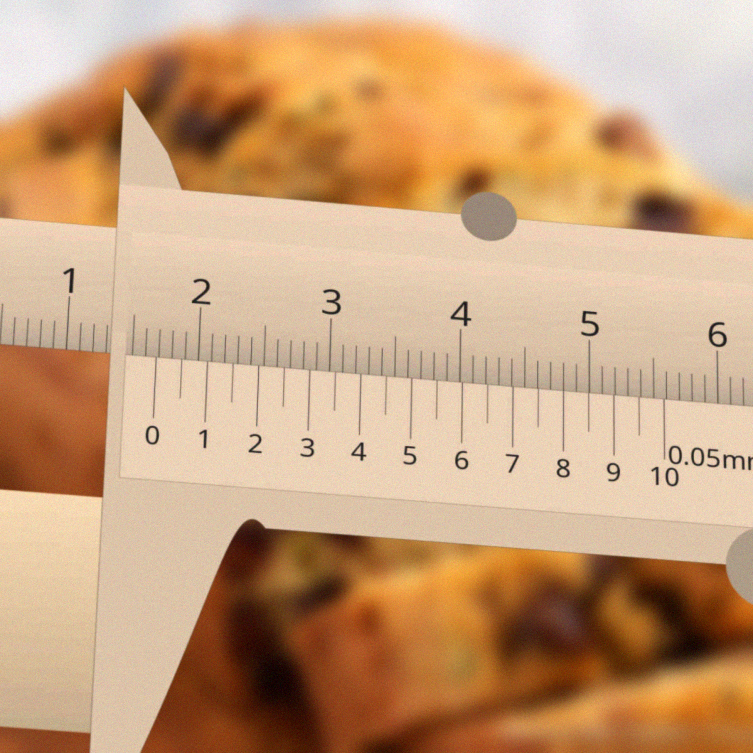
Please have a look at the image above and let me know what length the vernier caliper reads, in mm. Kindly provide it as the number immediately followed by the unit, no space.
16.8mm
